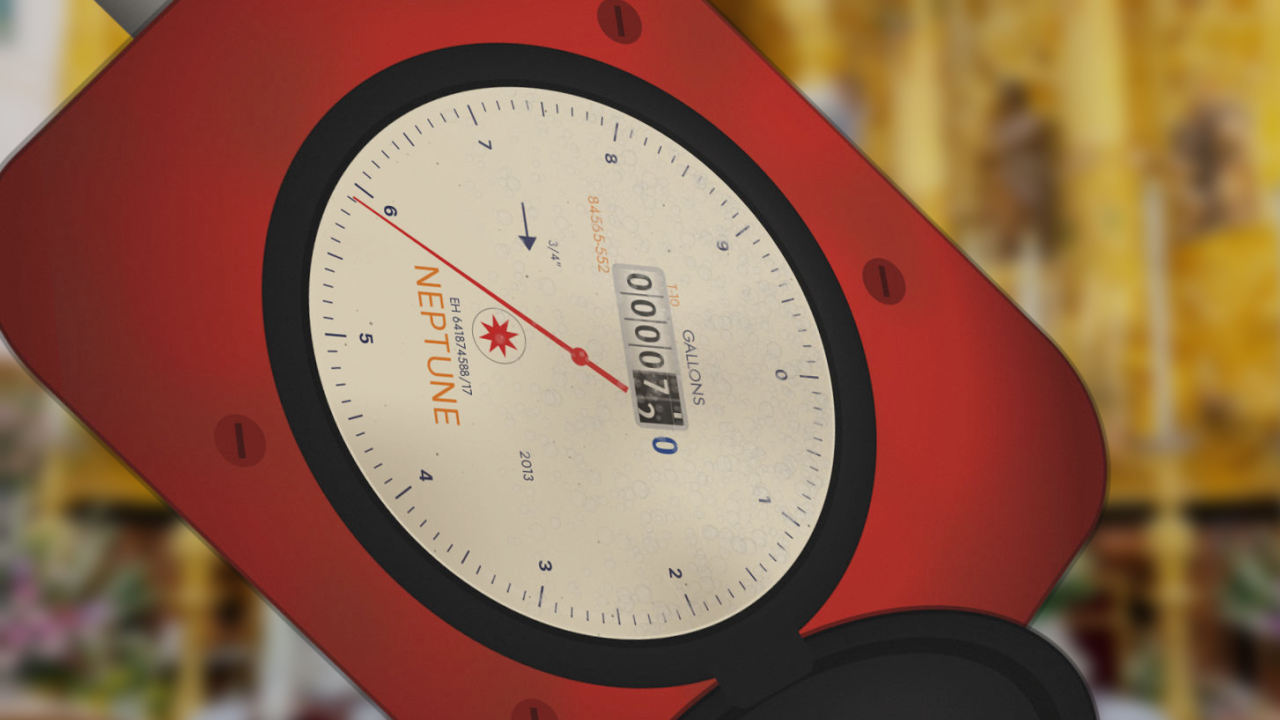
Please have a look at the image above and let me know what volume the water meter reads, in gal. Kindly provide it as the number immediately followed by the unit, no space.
715.9gal
